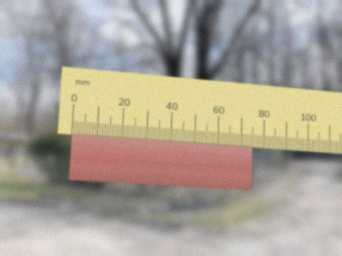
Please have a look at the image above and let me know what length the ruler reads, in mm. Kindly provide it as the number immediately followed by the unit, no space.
75mm
